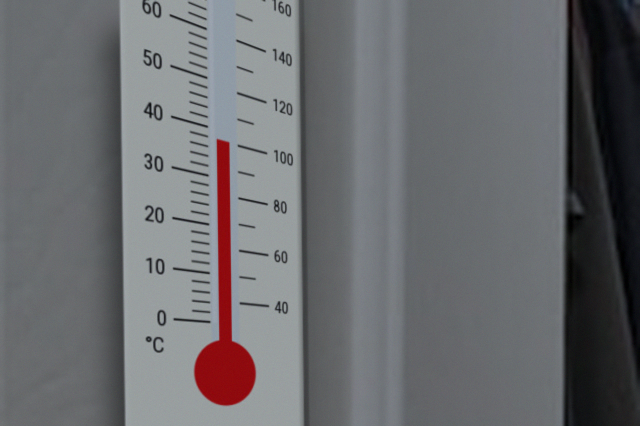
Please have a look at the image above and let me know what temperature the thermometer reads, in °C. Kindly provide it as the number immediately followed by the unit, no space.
38°C
